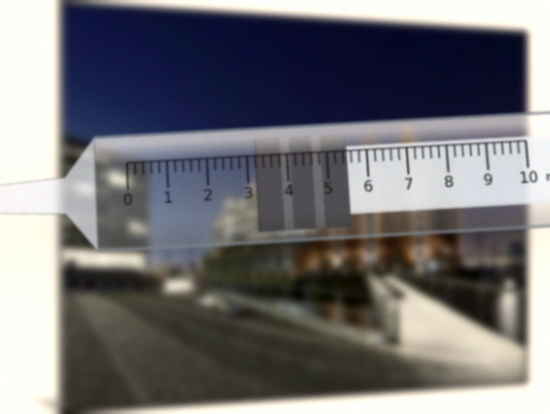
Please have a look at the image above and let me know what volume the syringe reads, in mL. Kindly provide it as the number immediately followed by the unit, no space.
3.2mL
